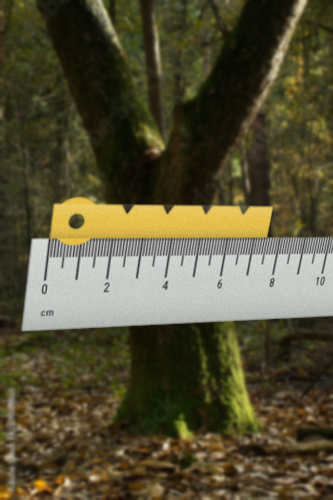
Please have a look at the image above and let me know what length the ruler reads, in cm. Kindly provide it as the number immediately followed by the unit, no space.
7.5cm
